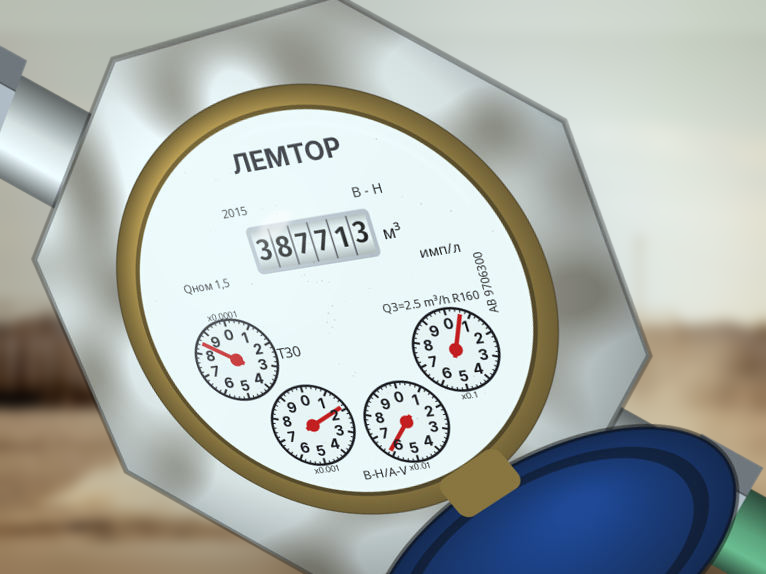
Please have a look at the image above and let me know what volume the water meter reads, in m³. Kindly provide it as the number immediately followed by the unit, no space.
387713.0618m³
